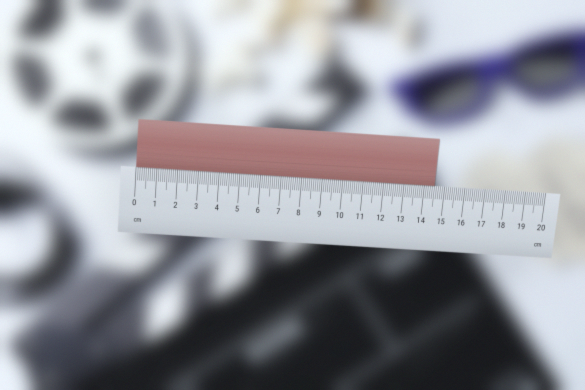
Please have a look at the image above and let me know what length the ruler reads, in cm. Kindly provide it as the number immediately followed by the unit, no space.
14.5cm
